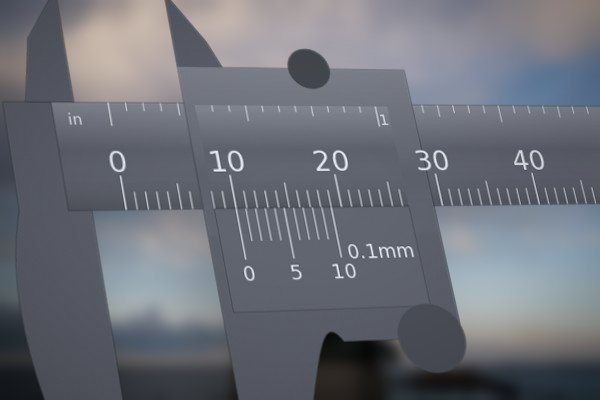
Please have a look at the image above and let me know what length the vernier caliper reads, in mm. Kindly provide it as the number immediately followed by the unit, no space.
10.0mm
